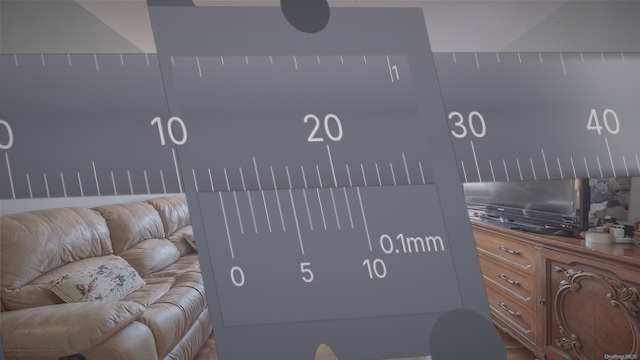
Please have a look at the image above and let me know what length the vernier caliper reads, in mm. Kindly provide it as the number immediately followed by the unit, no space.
12.4mm
